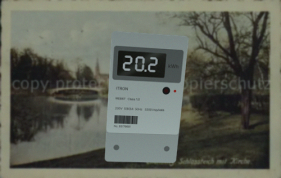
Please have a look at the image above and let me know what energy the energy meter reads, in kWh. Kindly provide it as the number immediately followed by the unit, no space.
20.2kWh
